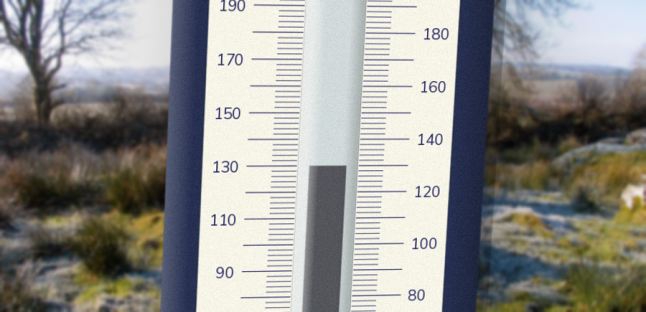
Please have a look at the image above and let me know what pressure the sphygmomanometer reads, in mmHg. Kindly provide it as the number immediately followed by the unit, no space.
130mmHg
